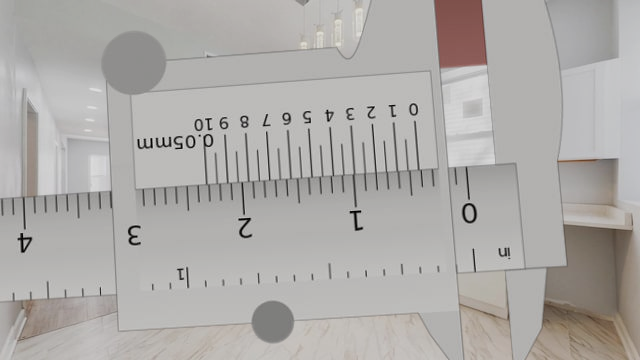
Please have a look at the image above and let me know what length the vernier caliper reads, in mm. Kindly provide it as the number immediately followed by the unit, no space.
4.2mm
